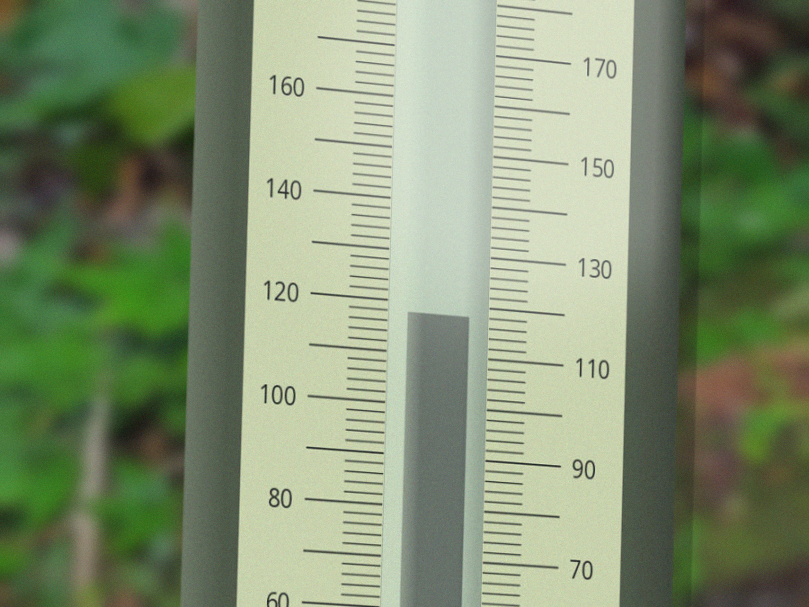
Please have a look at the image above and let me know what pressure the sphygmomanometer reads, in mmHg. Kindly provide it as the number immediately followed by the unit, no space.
118mmHg
